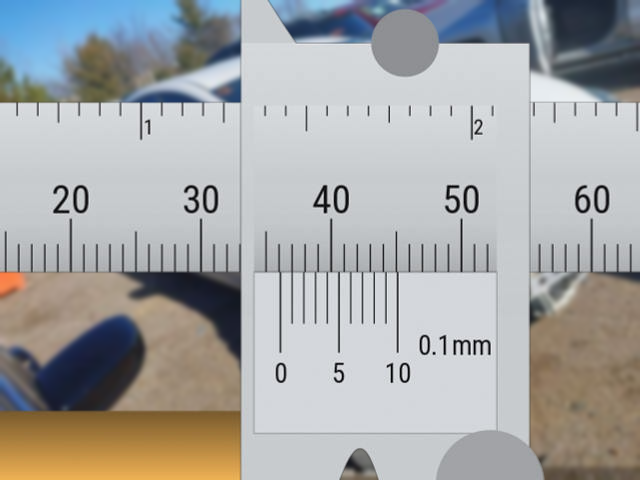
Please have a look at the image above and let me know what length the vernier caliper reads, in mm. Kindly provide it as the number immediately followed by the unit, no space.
36.1mm
